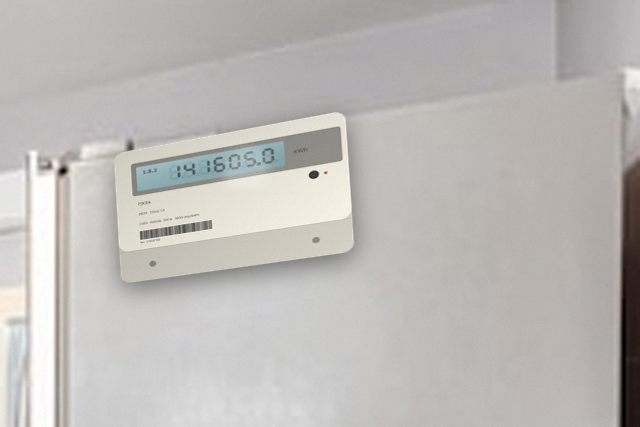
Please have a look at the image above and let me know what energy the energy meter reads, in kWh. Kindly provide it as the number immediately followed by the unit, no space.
141605.0kWh
